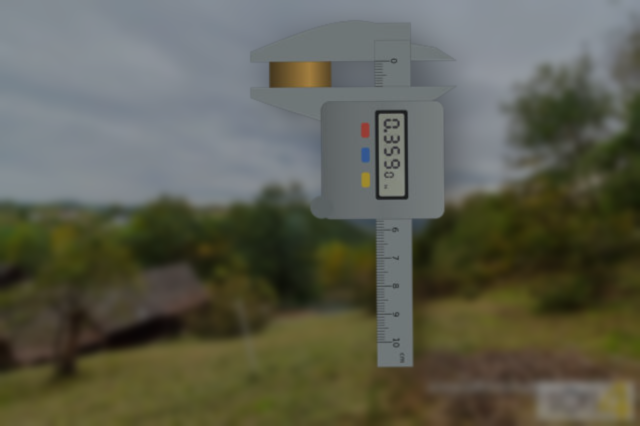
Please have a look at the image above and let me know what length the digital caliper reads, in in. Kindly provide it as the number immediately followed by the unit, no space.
0.3590in
